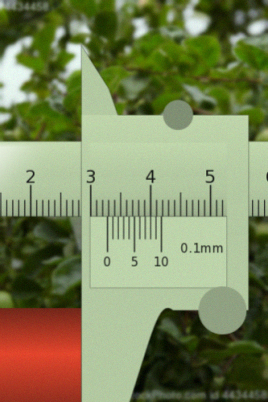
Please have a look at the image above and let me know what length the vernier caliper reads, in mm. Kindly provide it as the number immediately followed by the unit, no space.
32.8mm
